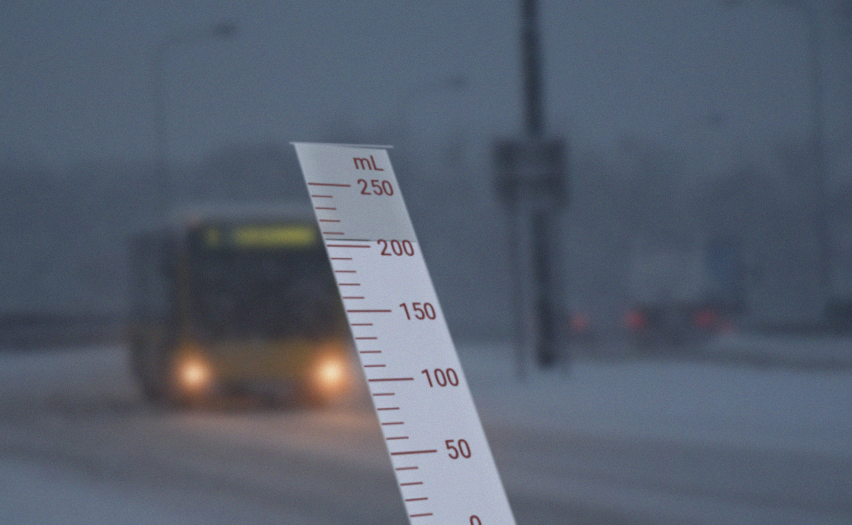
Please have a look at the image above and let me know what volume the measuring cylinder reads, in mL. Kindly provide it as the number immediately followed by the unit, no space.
205mL
